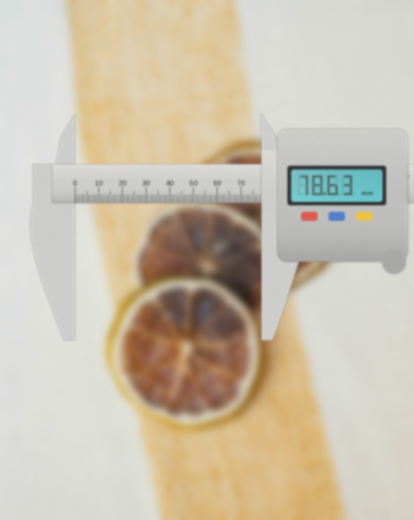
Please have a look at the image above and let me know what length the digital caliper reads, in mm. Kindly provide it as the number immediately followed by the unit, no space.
78.63mm
